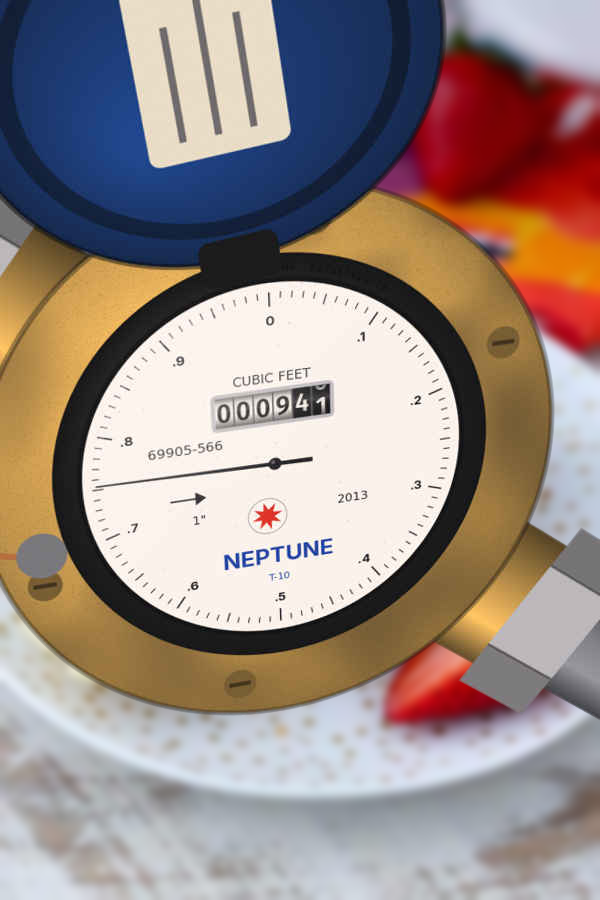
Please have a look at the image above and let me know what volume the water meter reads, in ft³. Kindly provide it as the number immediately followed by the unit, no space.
940.75ft³
